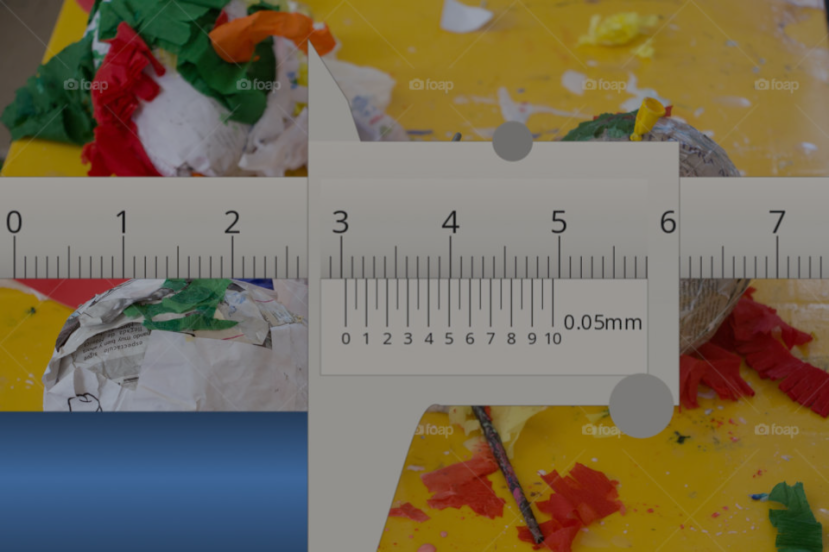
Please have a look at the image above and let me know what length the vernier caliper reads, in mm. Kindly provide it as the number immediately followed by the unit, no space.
30.4mm
